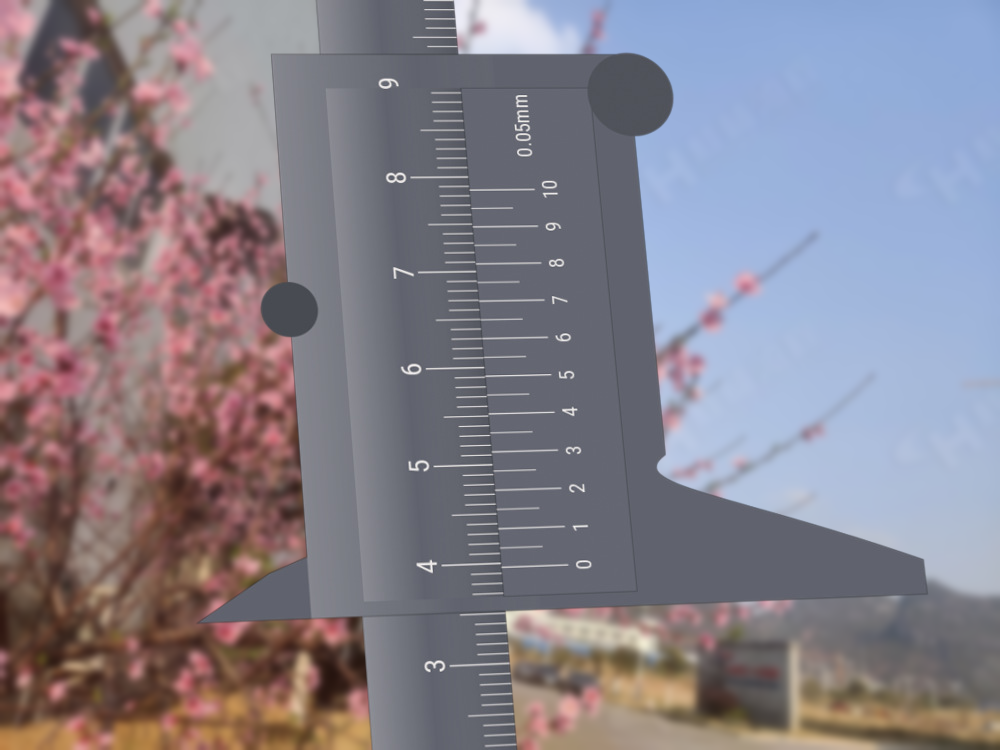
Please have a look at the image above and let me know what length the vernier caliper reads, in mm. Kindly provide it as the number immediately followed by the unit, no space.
39.6mm
